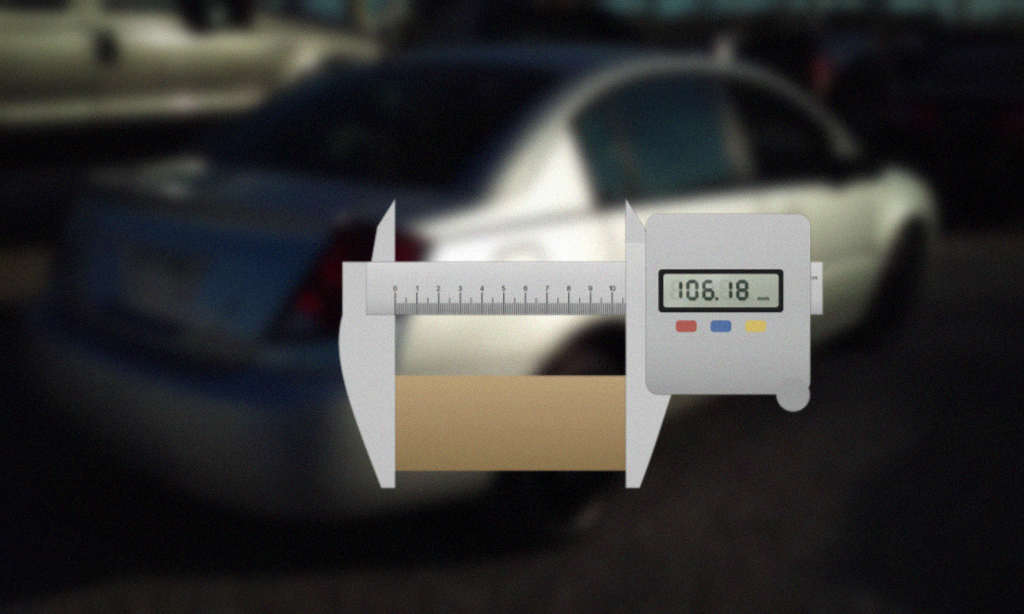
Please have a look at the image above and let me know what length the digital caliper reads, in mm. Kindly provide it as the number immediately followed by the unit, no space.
106.18mm
